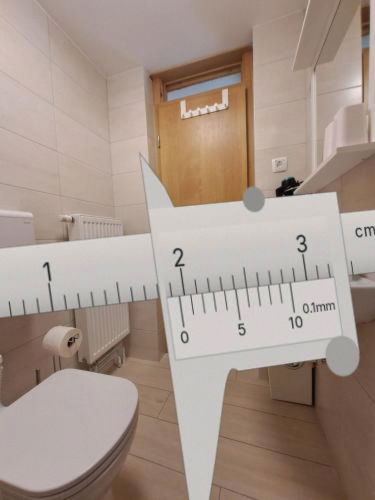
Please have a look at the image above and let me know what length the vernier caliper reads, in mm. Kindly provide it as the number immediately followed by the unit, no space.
19.6mm
